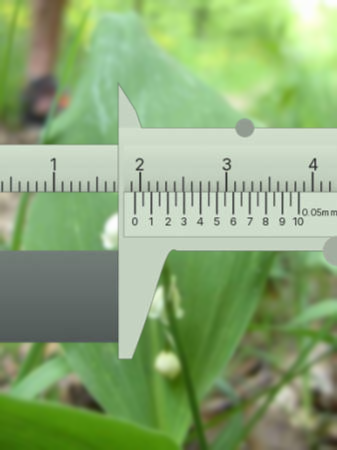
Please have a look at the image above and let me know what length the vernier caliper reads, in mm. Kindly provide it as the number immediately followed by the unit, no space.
19.4mm
